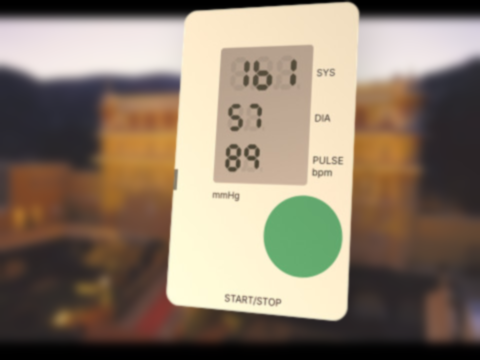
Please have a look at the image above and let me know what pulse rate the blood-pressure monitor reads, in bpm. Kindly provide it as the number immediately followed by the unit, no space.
89bpm
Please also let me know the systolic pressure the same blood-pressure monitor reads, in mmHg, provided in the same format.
161mmHg
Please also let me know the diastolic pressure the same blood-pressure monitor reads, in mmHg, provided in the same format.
57mmHg
